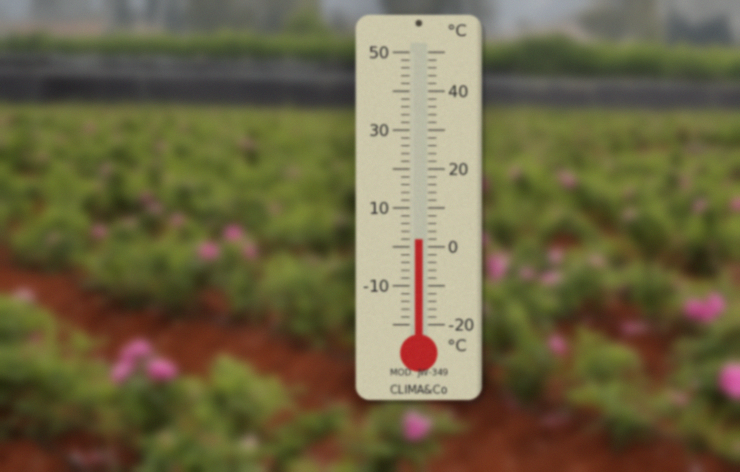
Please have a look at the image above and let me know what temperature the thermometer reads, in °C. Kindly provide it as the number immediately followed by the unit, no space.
2°C
